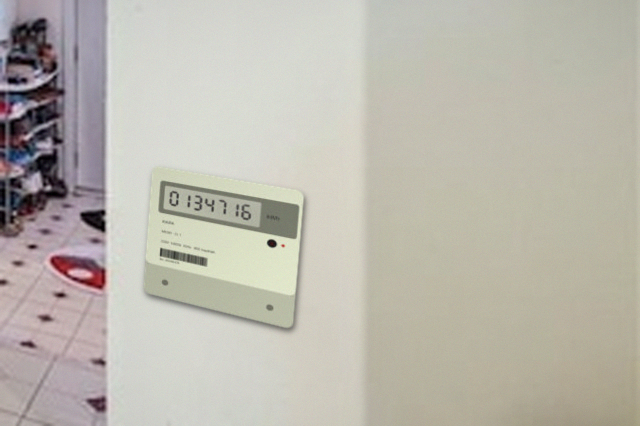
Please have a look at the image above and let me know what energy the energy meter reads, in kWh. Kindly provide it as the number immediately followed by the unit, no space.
134716kWh
